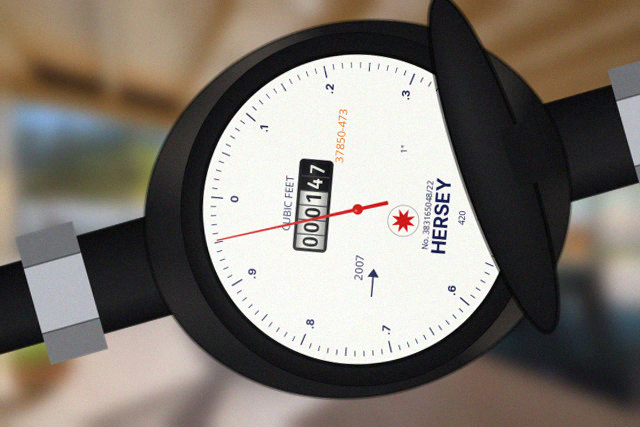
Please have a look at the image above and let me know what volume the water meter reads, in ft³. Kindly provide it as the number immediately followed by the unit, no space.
146.95ft³
